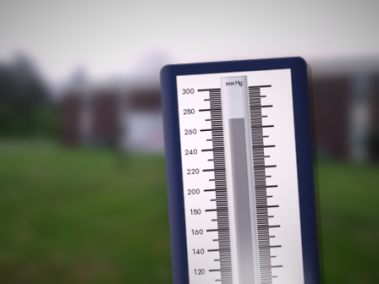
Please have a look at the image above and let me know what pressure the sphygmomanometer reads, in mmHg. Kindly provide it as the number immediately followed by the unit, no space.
270mmHg
